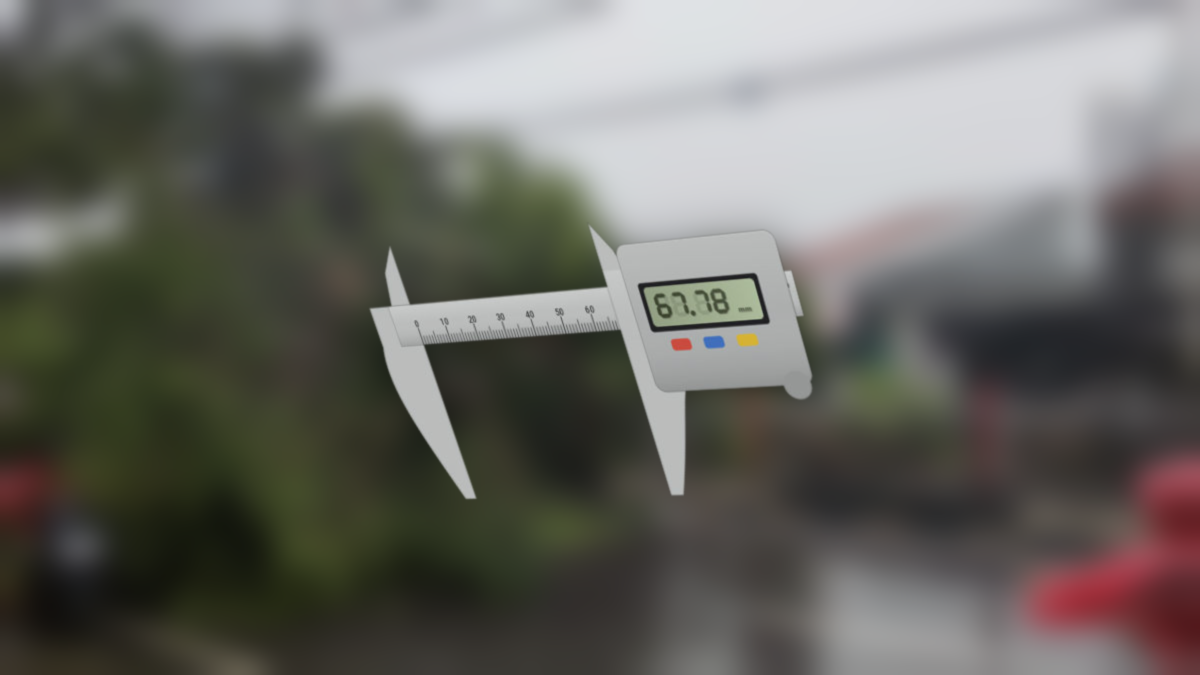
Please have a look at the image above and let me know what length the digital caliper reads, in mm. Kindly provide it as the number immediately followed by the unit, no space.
67.78mm
